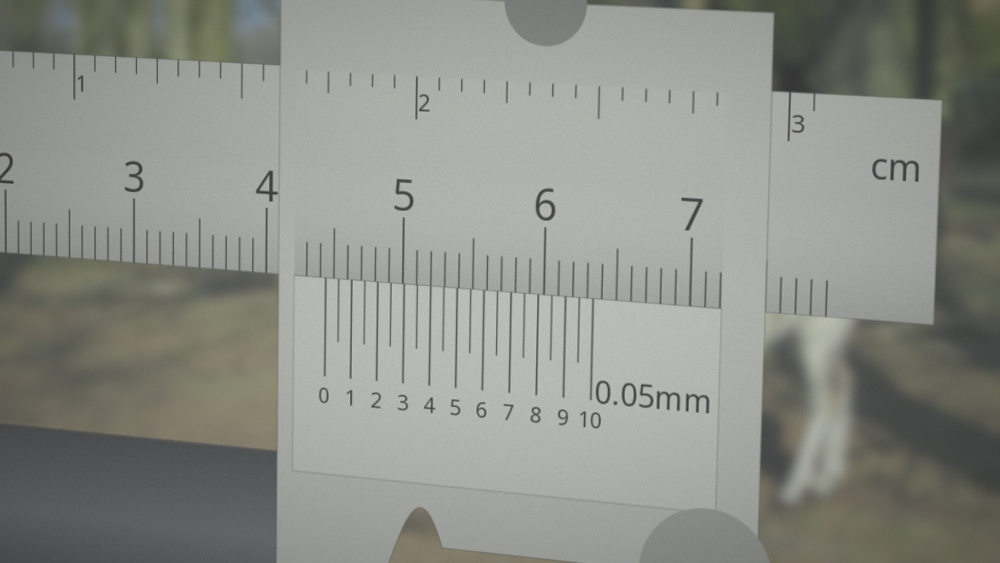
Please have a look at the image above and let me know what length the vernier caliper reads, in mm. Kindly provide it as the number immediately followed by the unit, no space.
44.4mm
